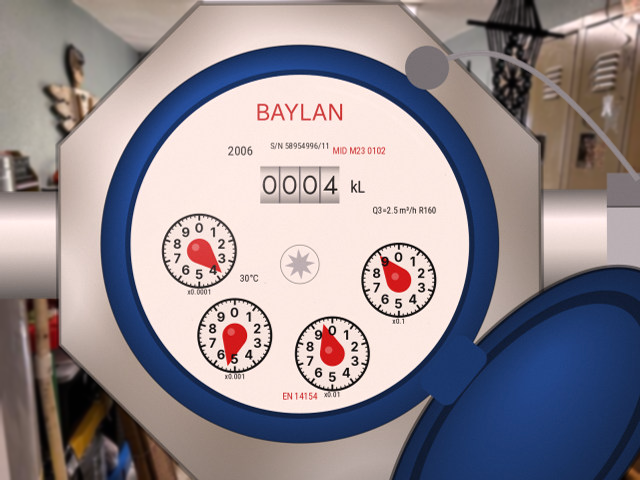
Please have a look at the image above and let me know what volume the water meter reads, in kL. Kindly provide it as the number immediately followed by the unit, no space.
4.8953kL
